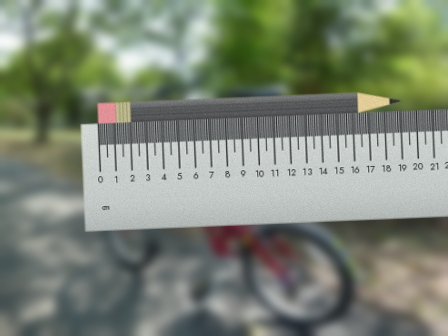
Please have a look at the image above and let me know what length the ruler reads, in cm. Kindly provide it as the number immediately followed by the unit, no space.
19cm
